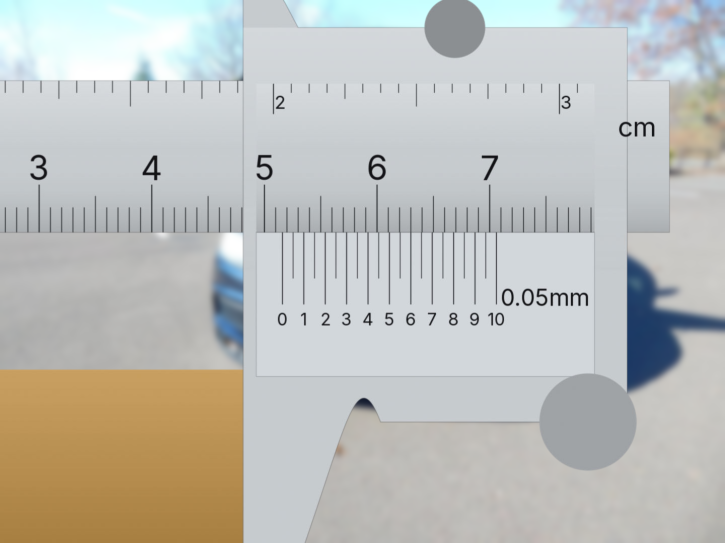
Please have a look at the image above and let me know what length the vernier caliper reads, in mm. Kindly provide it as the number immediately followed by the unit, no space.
51.6mm
